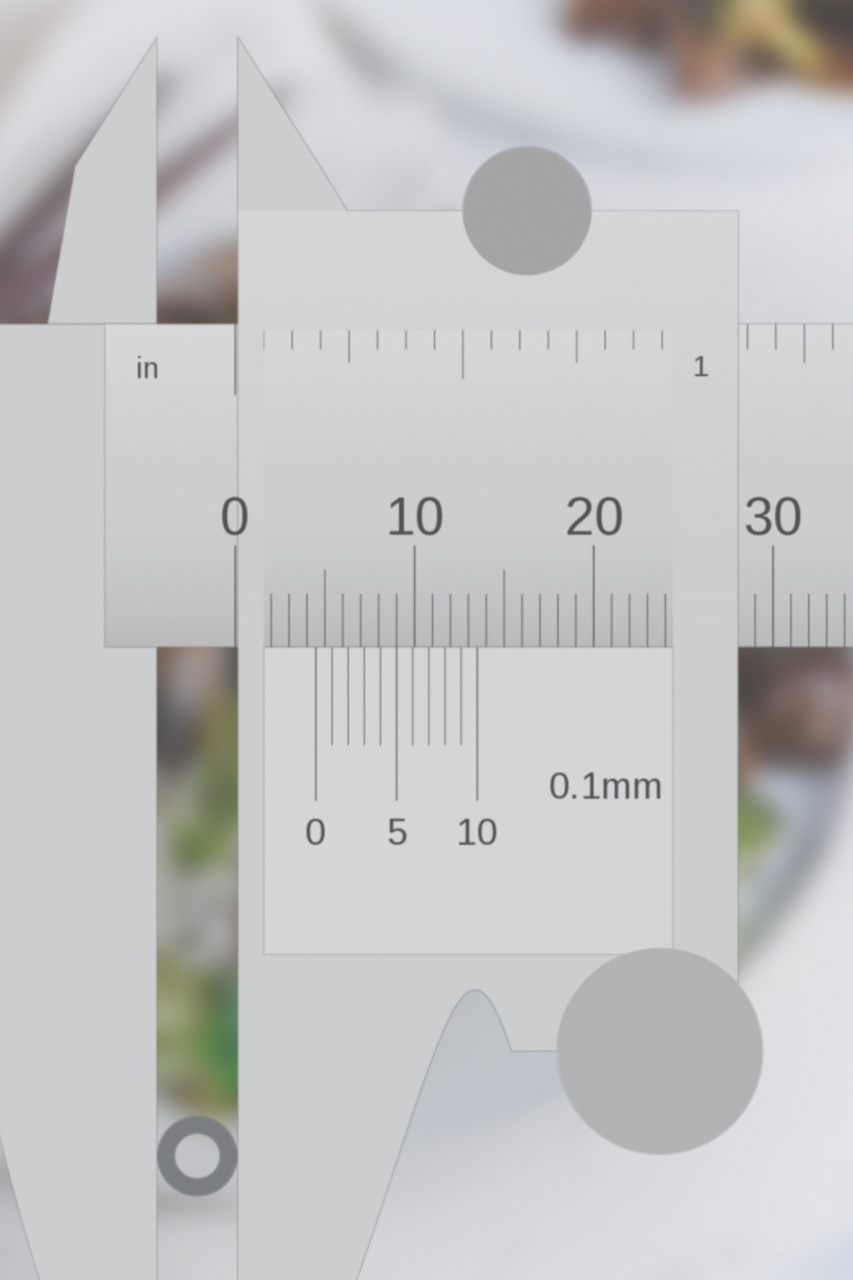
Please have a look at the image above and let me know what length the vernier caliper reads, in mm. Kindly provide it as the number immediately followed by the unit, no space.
4.5mm
